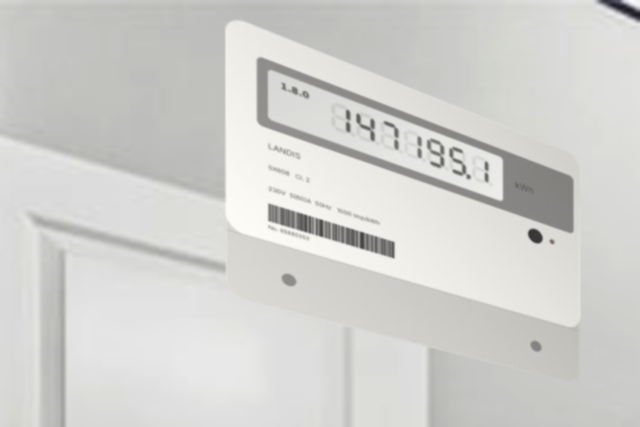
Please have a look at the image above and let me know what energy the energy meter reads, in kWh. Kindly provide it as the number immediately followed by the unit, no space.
147195.1kWh
